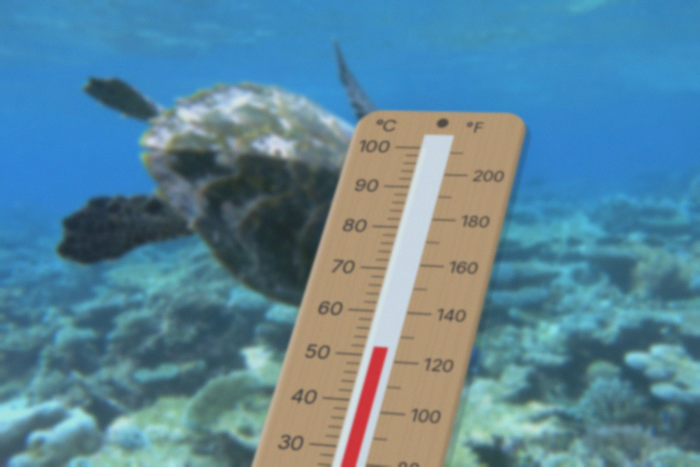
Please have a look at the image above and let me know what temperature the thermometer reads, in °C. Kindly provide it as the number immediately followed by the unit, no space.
52°C
